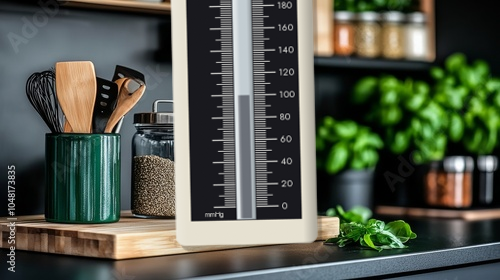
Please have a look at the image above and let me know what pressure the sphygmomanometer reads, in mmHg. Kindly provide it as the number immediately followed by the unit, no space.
100mmHg
